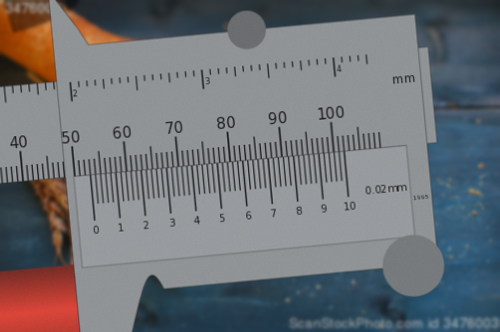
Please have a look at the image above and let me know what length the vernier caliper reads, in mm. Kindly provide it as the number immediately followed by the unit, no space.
53.0mm
